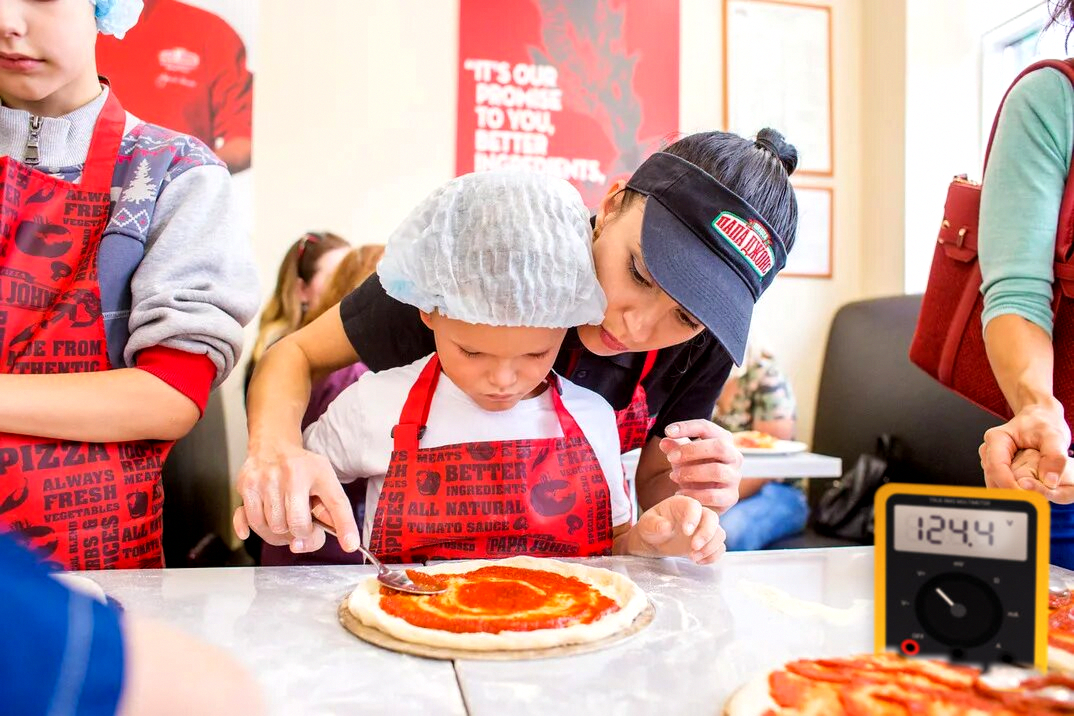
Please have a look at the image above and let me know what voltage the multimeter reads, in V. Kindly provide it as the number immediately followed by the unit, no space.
124.4V
